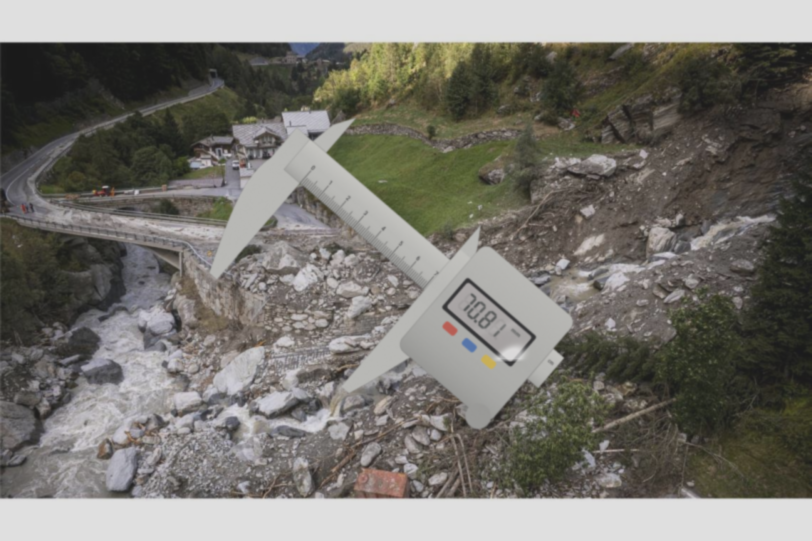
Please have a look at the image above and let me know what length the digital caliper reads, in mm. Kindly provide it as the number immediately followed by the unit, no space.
70.81mm
